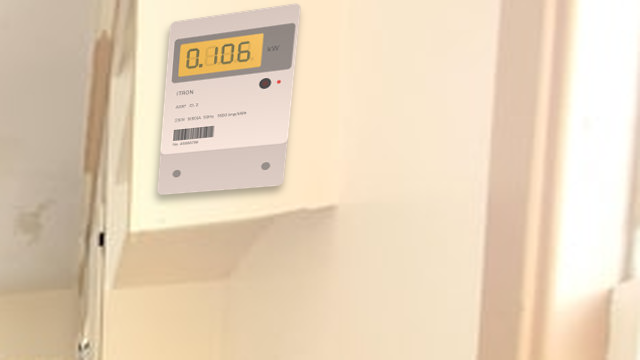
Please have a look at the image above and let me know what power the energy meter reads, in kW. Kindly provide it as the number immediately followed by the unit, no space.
0.106kW
